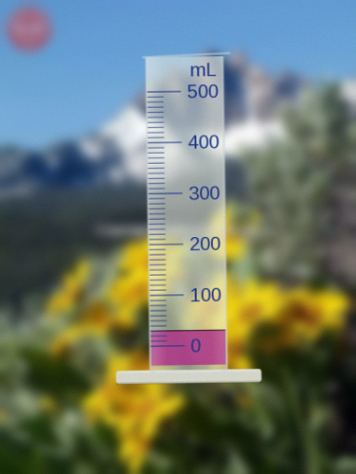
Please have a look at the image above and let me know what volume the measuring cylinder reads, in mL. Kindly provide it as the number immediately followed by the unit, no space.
30mL
